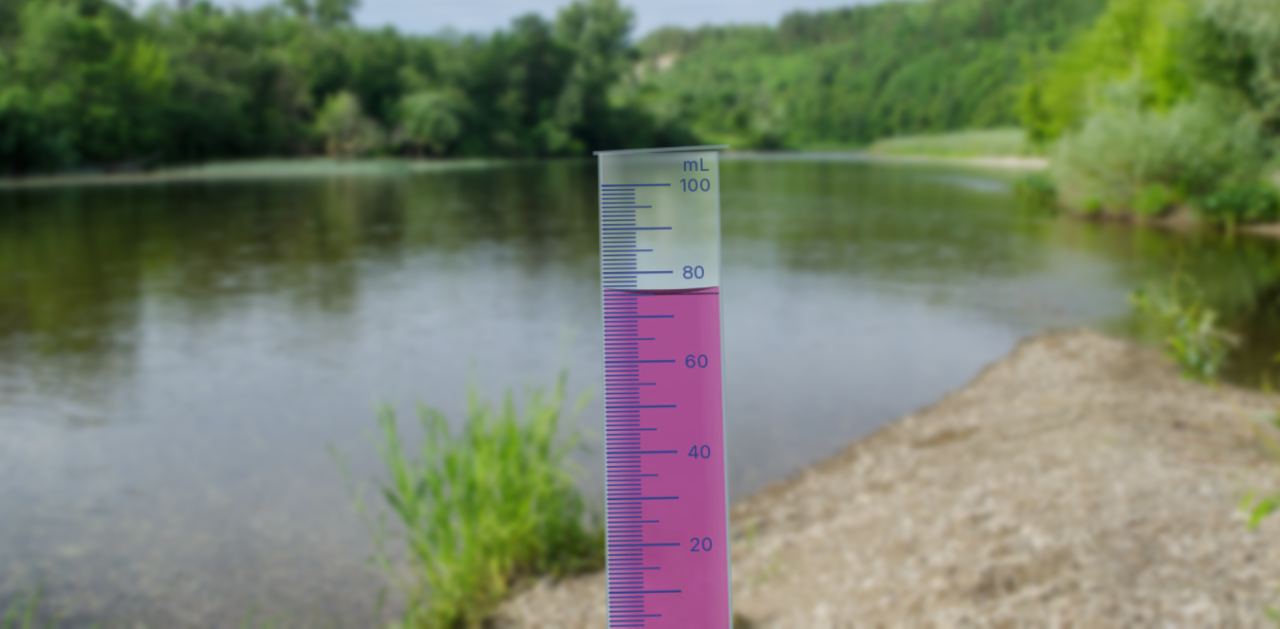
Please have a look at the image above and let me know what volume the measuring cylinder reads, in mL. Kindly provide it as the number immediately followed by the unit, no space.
75mL
